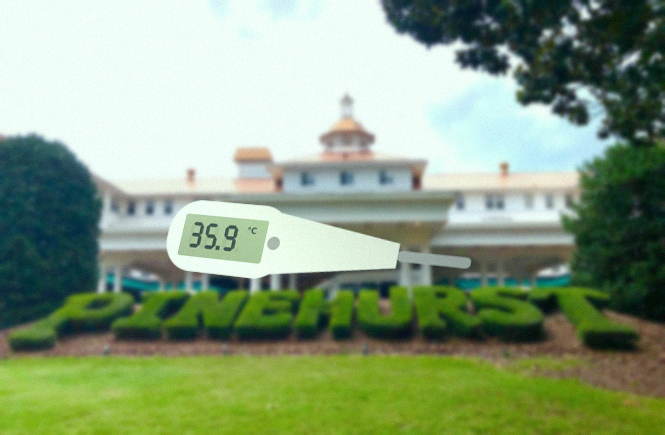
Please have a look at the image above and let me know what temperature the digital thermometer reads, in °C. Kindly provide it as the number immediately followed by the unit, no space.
35.9°C
